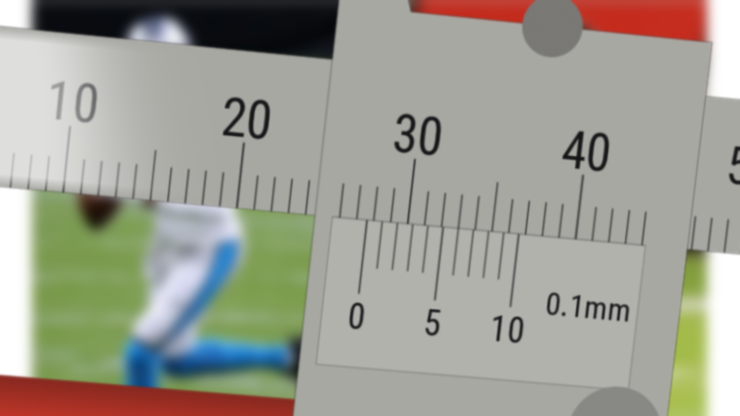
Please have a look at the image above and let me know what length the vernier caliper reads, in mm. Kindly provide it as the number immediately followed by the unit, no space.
27.6mm
